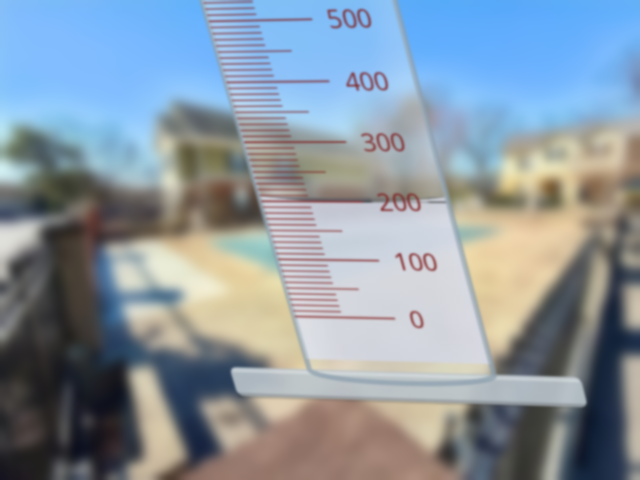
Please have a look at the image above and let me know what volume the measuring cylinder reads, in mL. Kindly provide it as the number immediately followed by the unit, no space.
200mL
